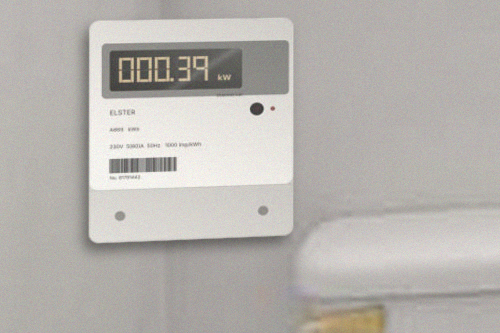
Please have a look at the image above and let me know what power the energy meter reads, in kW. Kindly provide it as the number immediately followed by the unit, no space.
0.39kW
